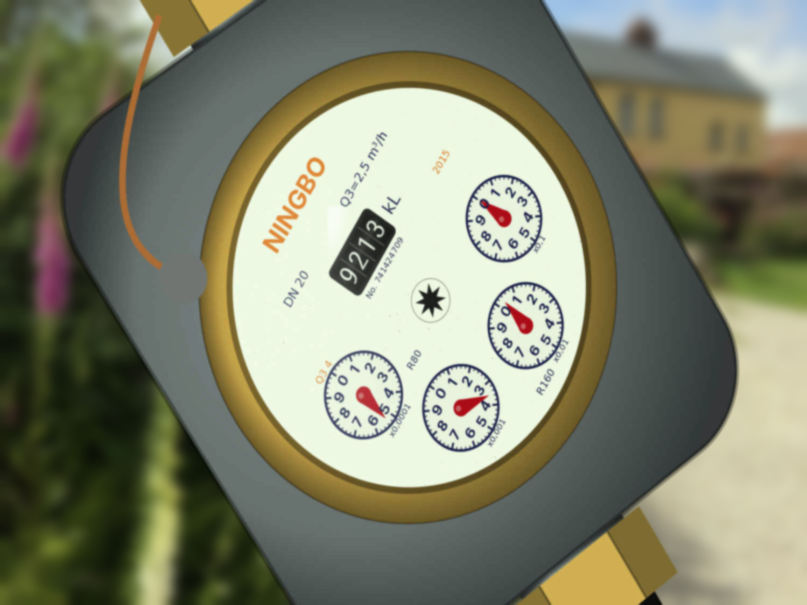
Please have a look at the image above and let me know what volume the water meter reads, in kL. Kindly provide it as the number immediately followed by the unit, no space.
9213.0035kL
